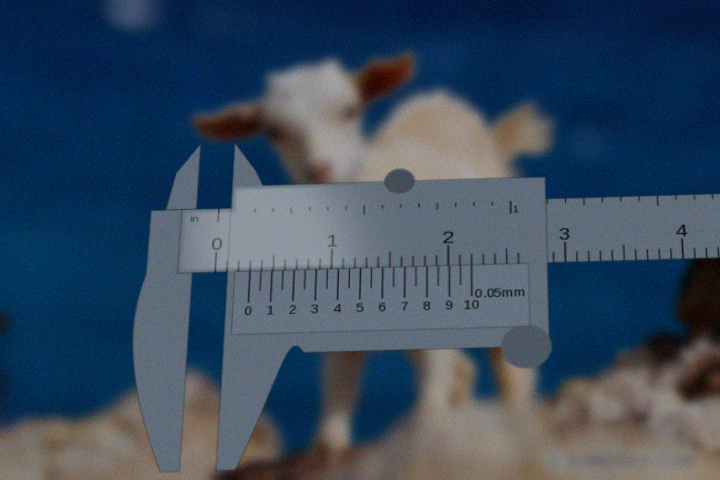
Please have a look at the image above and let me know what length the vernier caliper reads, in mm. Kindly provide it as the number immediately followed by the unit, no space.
3.0mm
